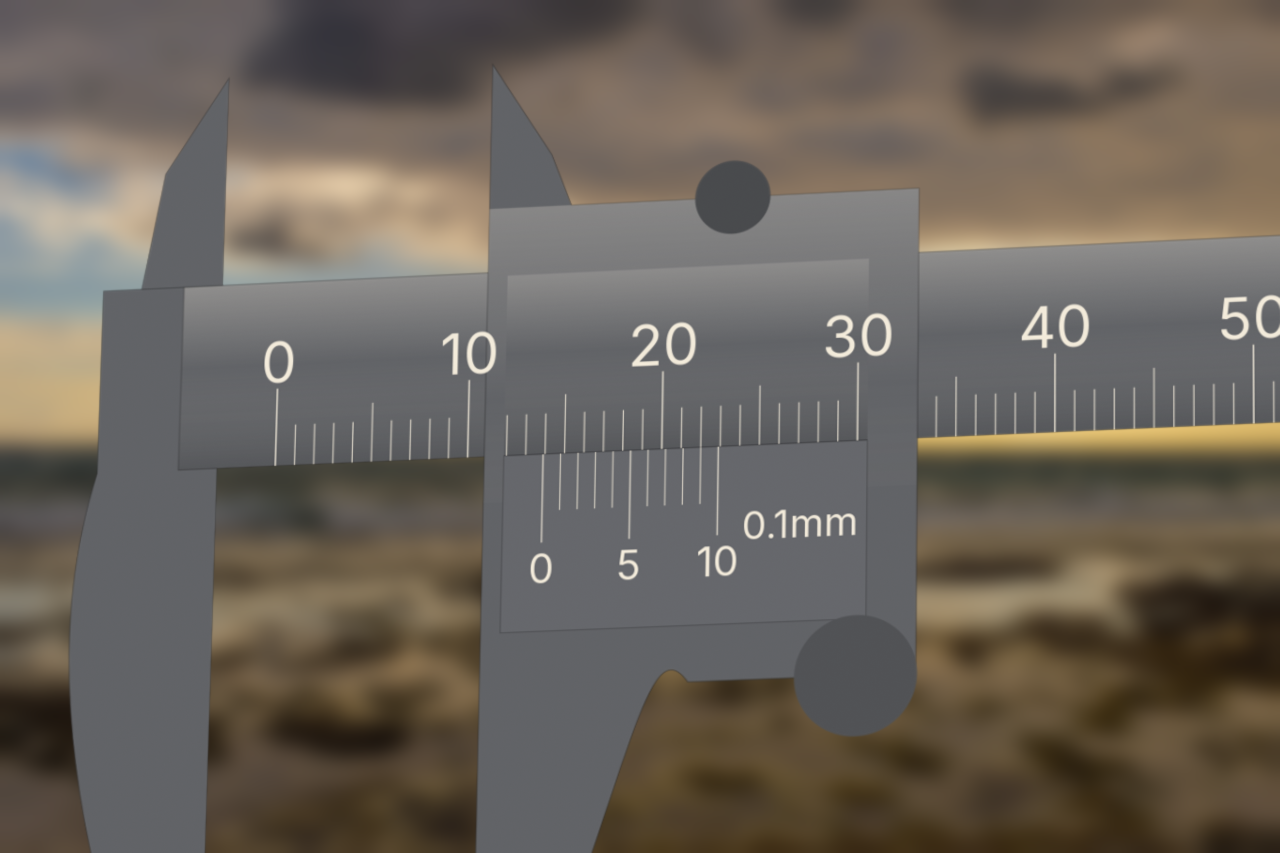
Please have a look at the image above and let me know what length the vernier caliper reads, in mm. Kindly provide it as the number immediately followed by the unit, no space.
13.9mm
